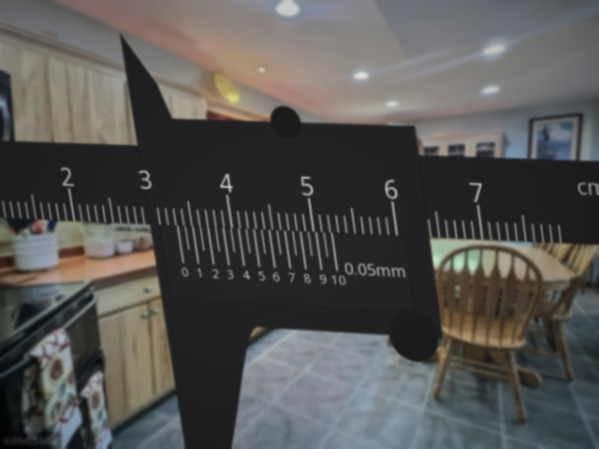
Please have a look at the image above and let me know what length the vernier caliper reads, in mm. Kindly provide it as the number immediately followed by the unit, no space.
33.2mm
